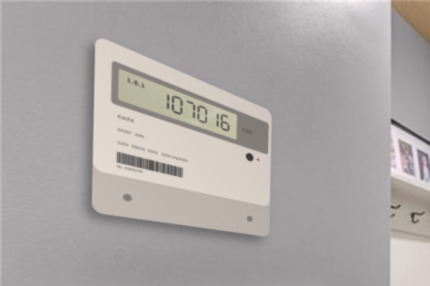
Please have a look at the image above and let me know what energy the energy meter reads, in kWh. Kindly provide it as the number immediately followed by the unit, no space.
107016kWh
